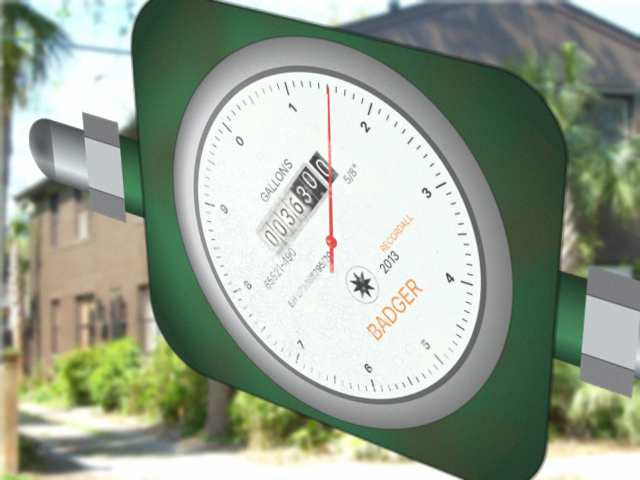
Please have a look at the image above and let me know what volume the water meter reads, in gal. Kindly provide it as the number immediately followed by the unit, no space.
36301.5gal
